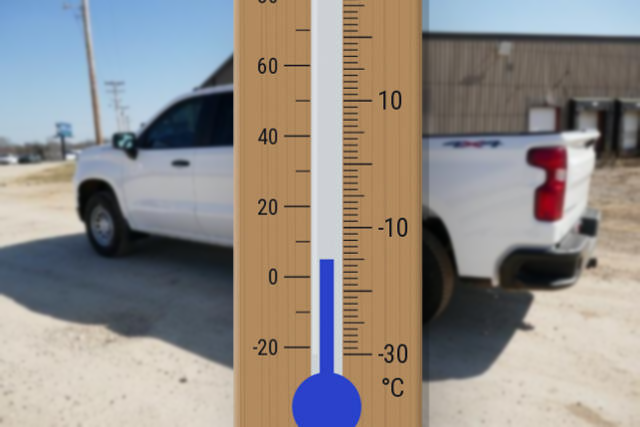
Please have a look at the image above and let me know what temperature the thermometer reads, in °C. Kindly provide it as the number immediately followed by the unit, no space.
-15°C
